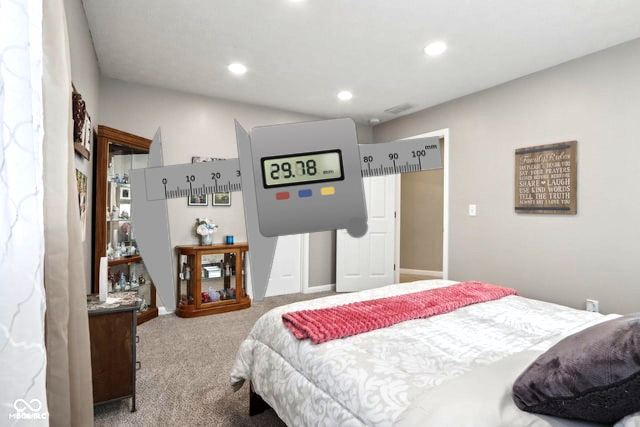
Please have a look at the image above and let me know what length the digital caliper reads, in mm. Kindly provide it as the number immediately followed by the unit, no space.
29.78mm
